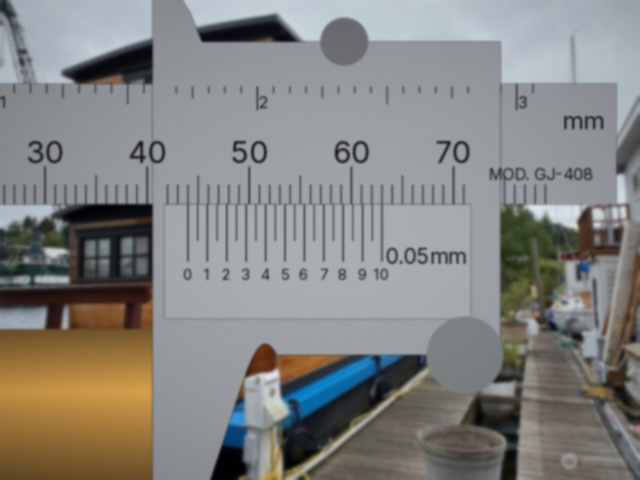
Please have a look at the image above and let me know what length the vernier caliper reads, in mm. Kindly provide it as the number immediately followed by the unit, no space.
44.0mm
